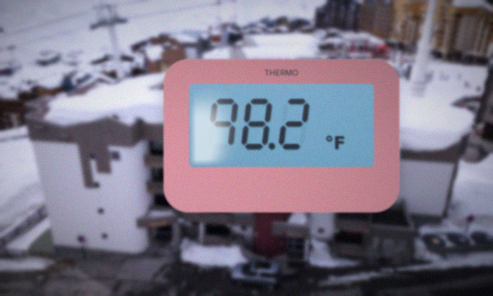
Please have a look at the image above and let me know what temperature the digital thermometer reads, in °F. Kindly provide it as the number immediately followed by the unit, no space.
98.2°F
